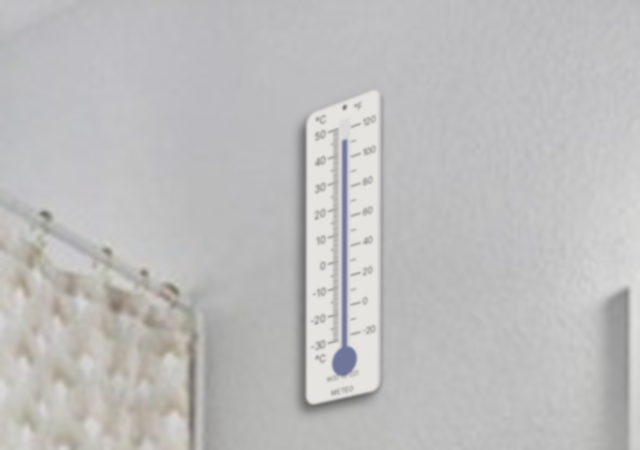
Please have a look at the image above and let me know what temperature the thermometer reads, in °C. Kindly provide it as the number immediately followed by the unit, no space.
45°C
